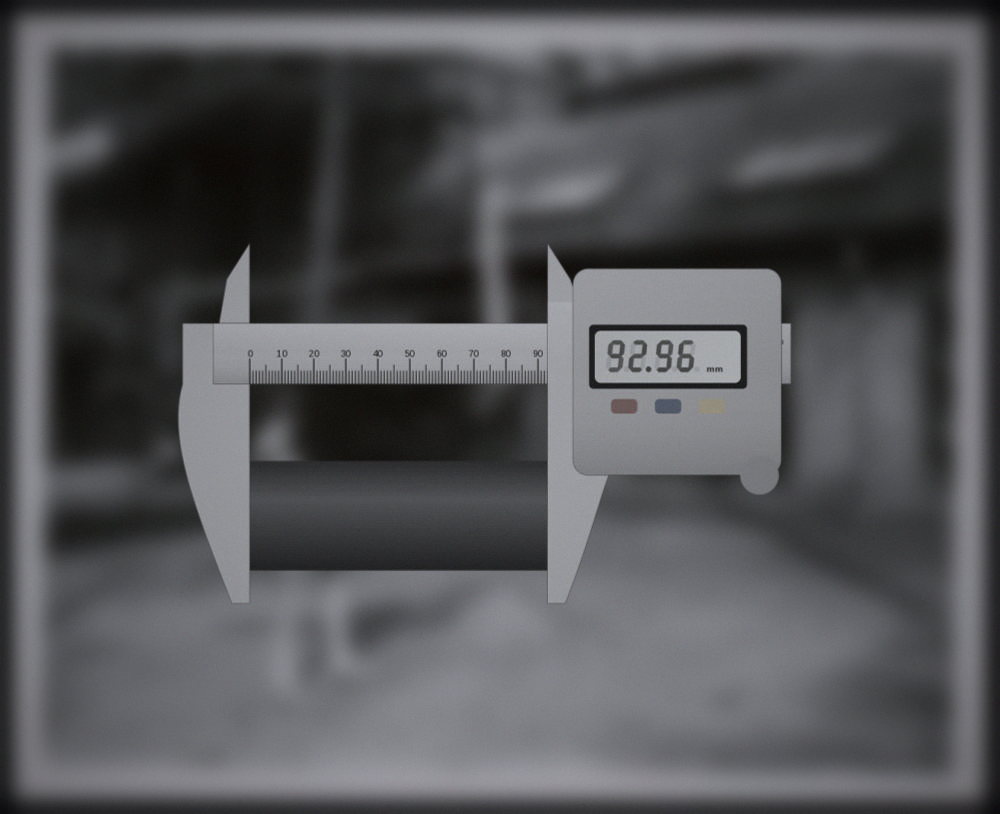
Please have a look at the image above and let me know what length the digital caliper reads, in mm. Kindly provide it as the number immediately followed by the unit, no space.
92.96mm
